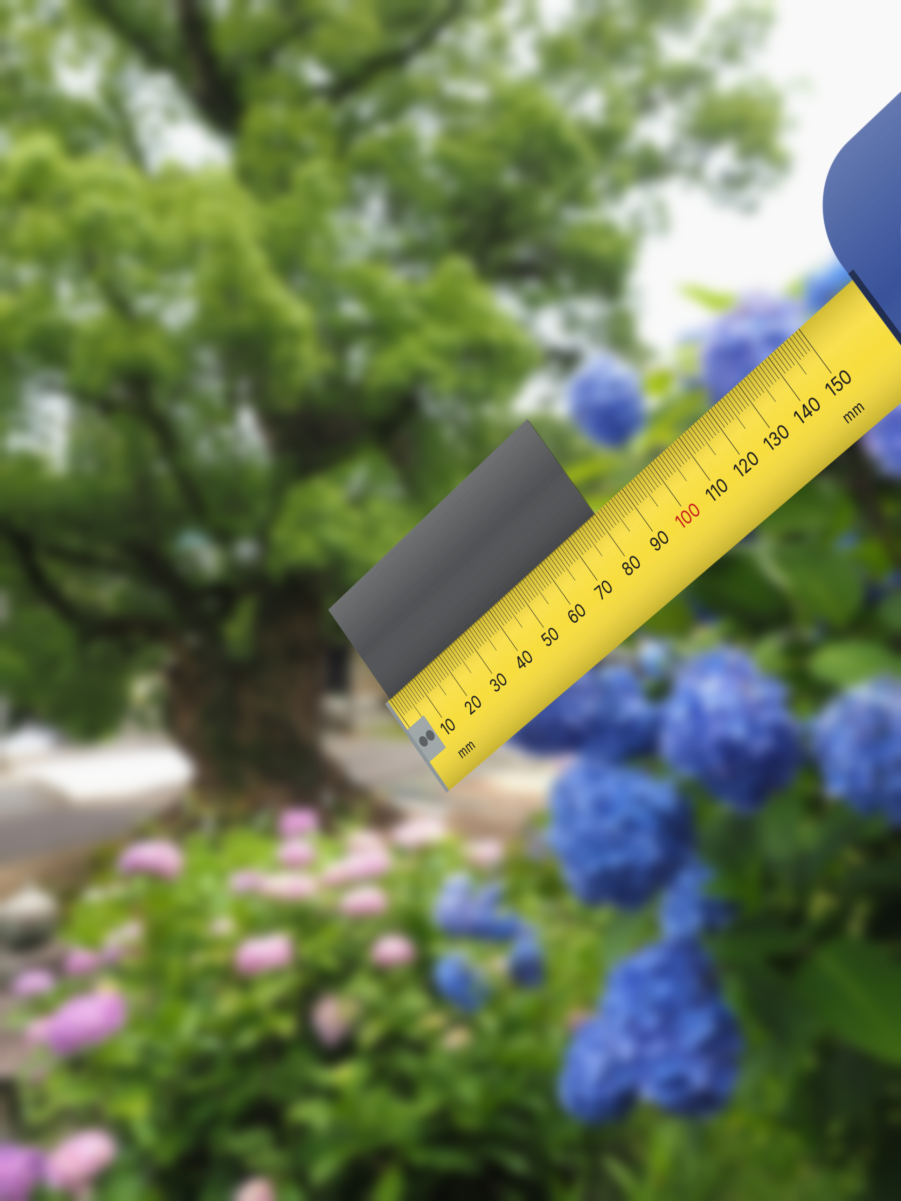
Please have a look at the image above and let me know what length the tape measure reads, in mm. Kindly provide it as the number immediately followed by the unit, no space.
80mm
